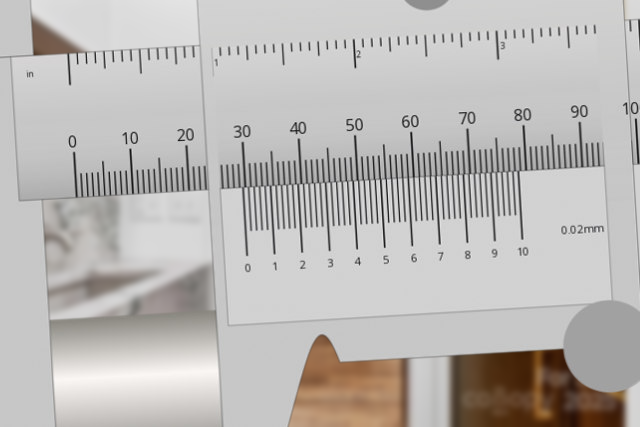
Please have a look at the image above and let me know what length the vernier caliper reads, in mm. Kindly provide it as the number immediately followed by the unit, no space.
29.6mm
